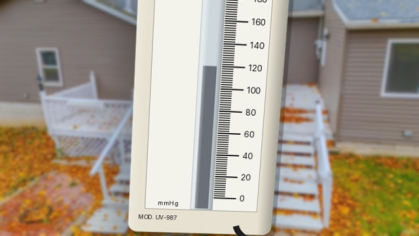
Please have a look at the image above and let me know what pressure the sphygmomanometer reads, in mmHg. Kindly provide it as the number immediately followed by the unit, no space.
120mmHg
